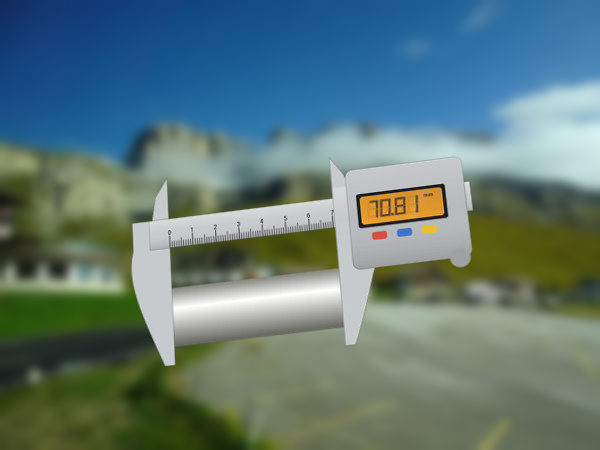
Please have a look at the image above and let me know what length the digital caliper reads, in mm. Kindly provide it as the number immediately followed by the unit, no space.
70.81mm
